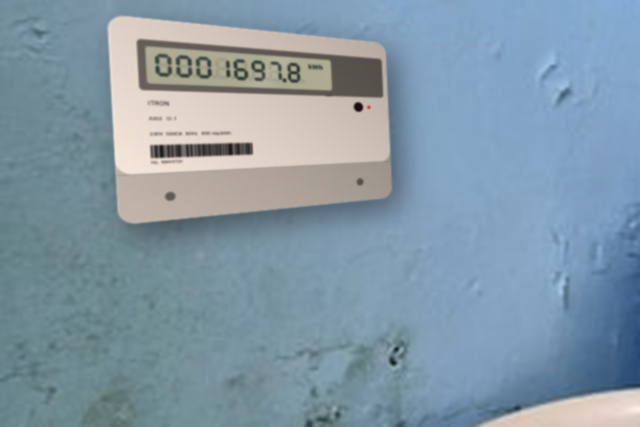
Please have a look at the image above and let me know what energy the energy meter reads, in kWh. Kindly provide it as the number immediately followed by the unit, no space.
1697.8kWh
